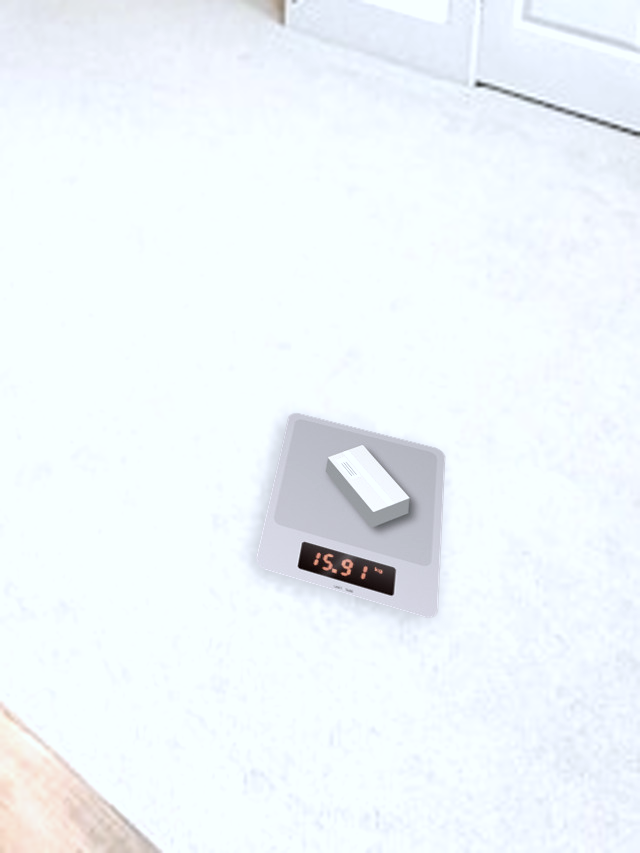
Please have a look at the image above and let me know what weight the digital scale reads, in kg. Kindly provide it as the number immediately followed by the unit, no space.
15.91kg
